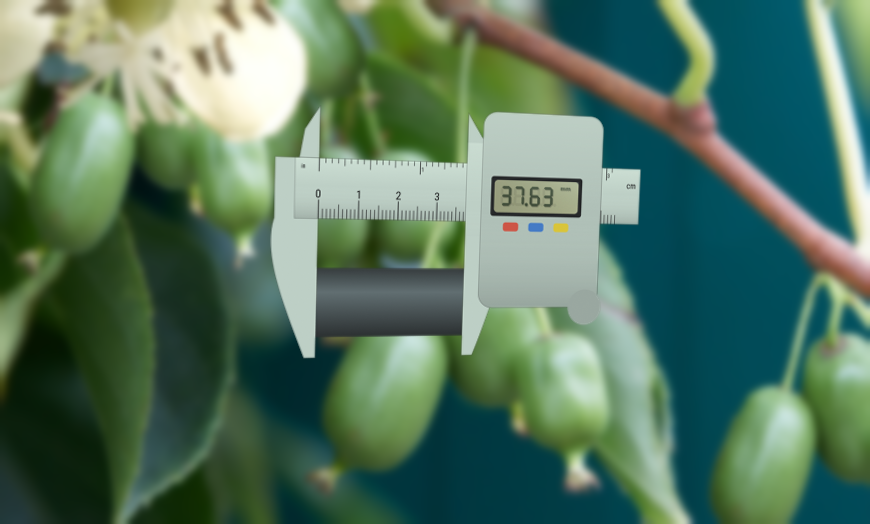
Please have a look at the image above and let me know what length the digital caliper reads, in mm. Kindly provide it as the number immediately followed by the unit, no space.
37.63mm
